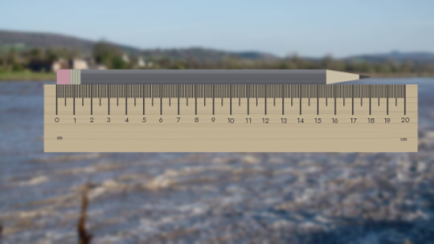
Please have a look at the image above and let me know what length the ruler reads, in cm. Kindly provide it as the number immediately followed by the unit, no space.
18cm
